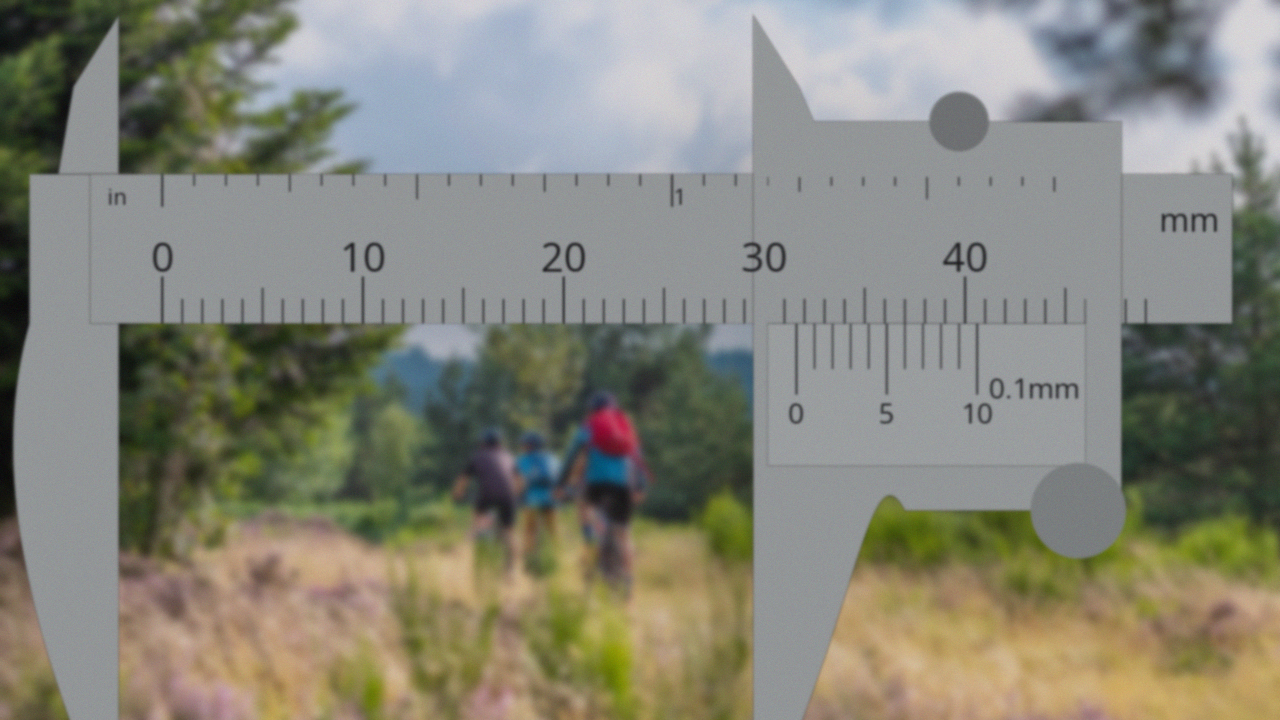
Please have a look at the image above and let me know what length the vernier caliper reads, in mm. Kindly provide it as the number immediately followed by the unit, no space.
31.6mm
